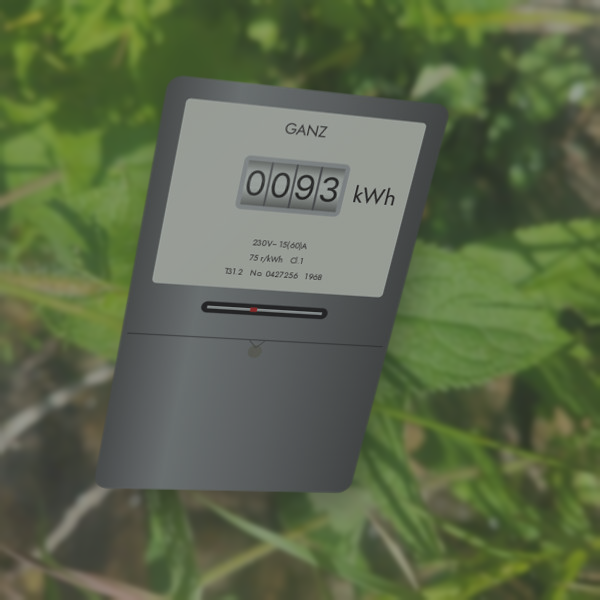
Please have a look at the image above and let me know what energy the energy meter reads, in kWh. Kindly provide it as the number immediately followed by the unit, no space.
93kWh
